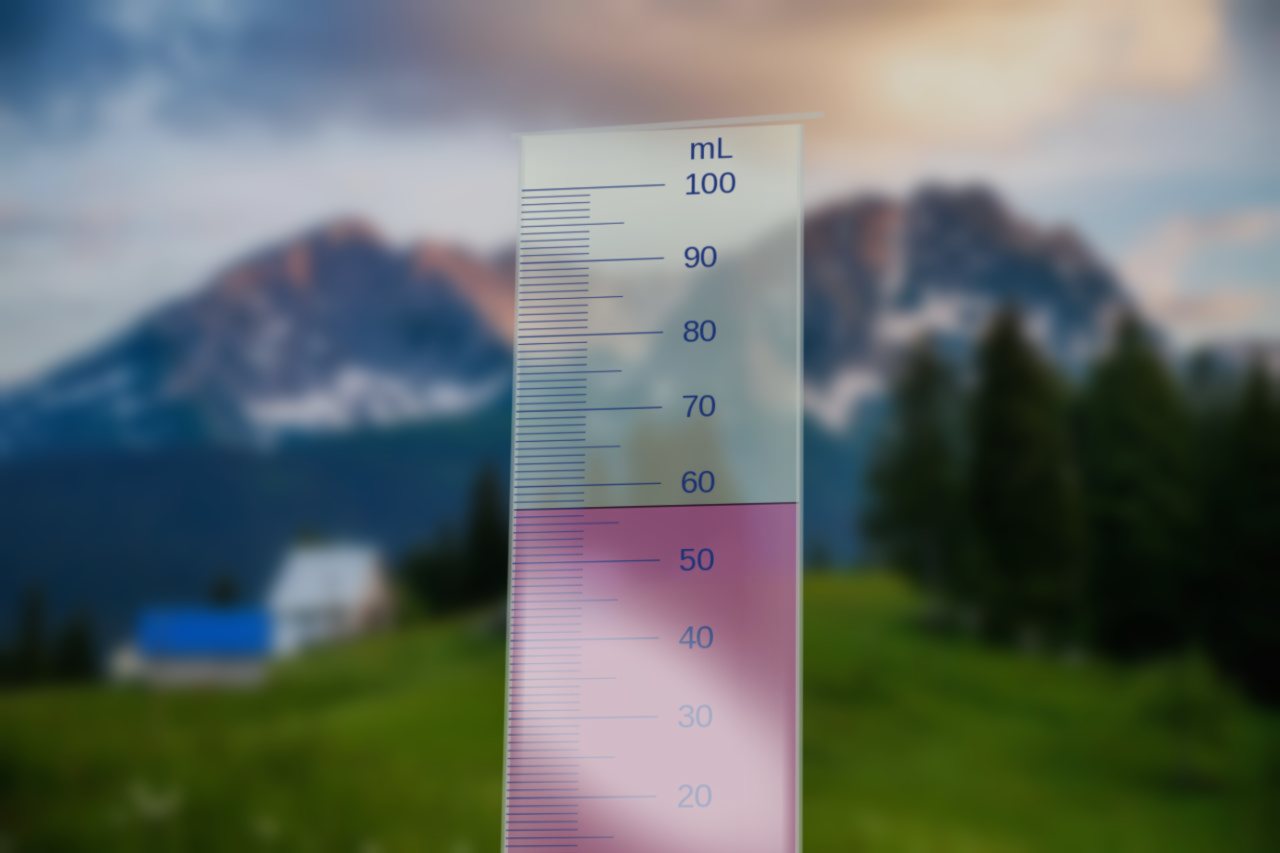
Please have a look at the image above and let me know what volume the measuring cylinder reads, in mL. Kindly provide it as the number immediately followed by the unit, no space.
57mL
